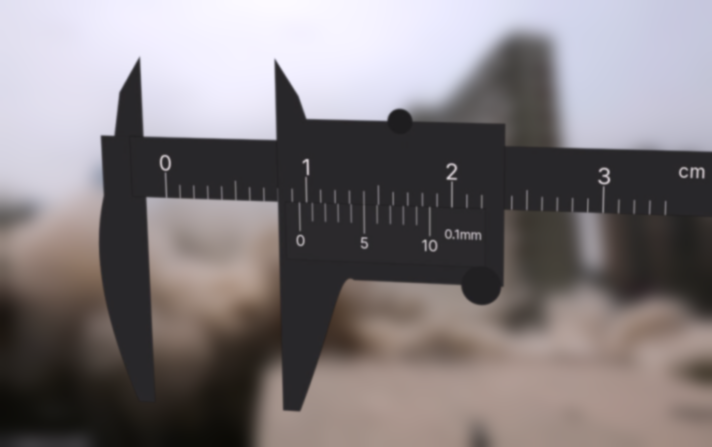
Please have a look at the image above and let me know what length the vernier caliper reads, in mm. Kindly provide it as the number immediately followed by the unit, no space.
9.5mm
